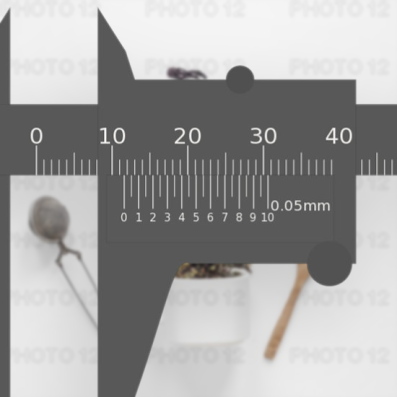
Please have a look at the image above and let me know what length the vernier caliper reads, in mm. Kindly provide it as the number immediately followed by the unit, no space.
11.6mm
